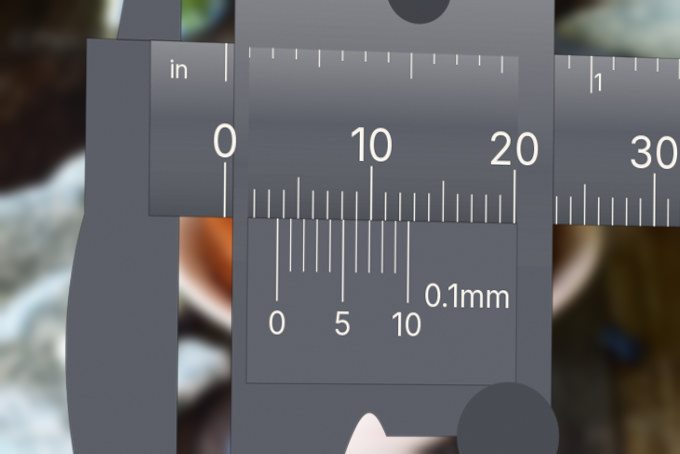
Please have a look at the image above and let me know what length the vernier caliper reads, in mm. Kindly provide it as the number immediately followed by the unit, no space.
3.6mm
